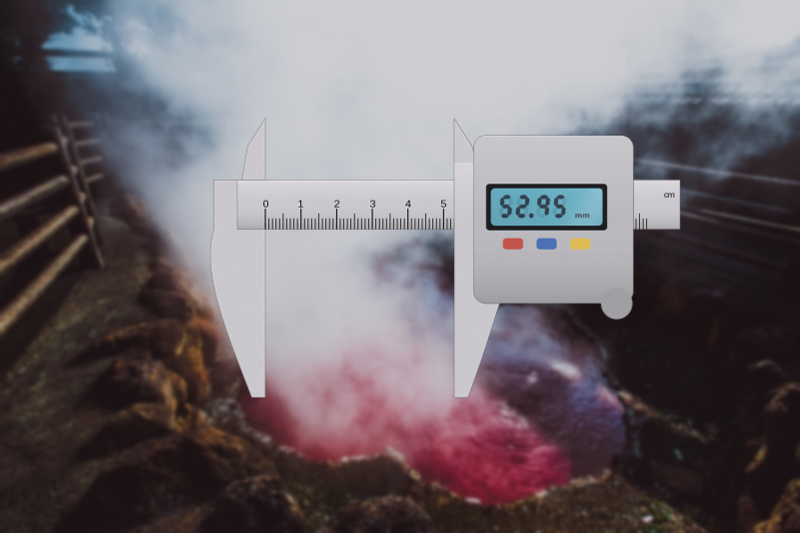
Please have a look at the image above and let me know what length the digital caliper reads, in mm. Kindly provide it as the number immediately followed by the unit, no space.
52.95mm
